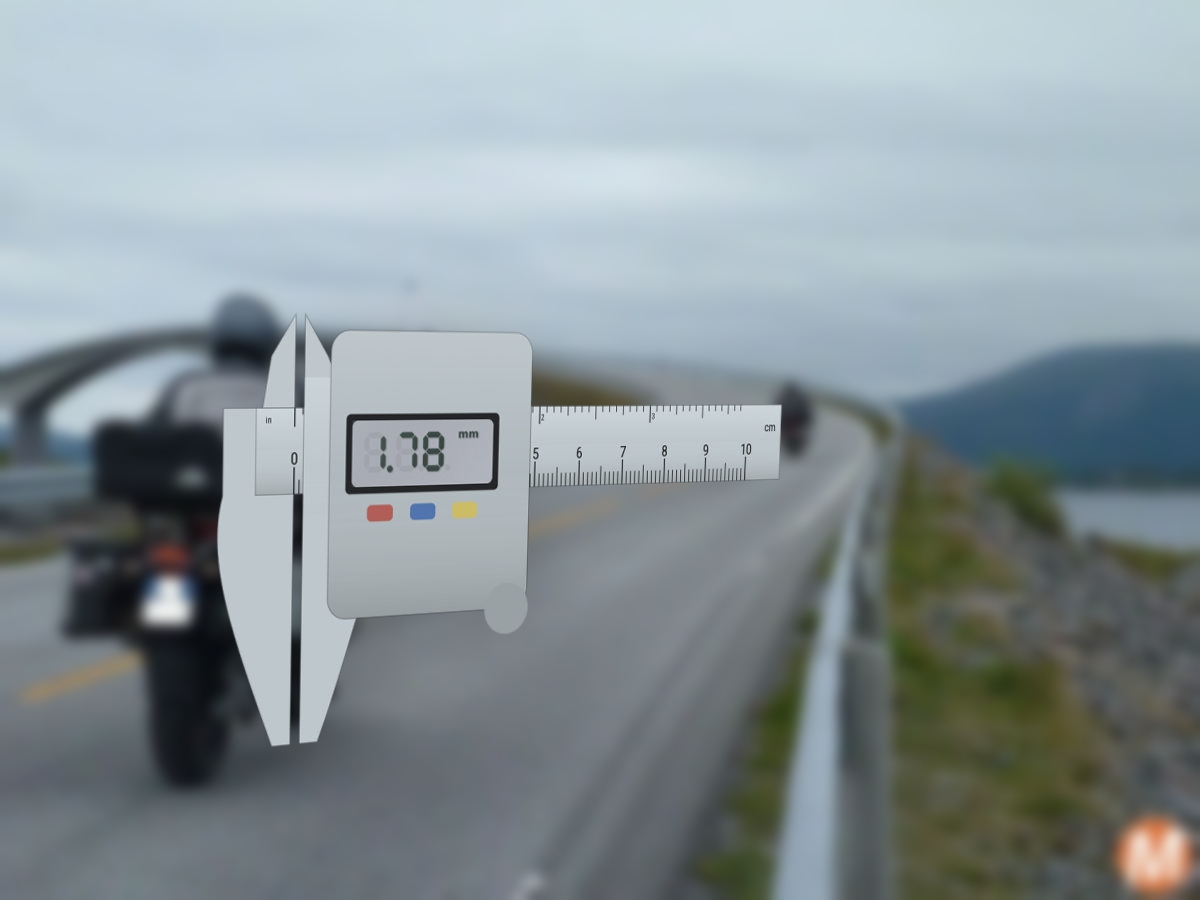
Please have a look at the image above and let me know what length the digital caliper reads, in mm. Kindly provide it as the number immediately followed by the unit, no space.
1.78mm
